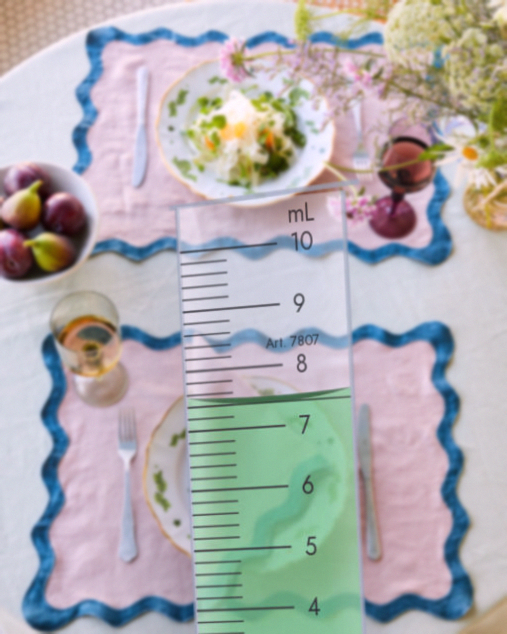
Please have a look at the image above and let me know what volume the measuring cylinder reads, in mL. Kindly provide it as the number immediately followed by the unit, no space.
7.4mL
